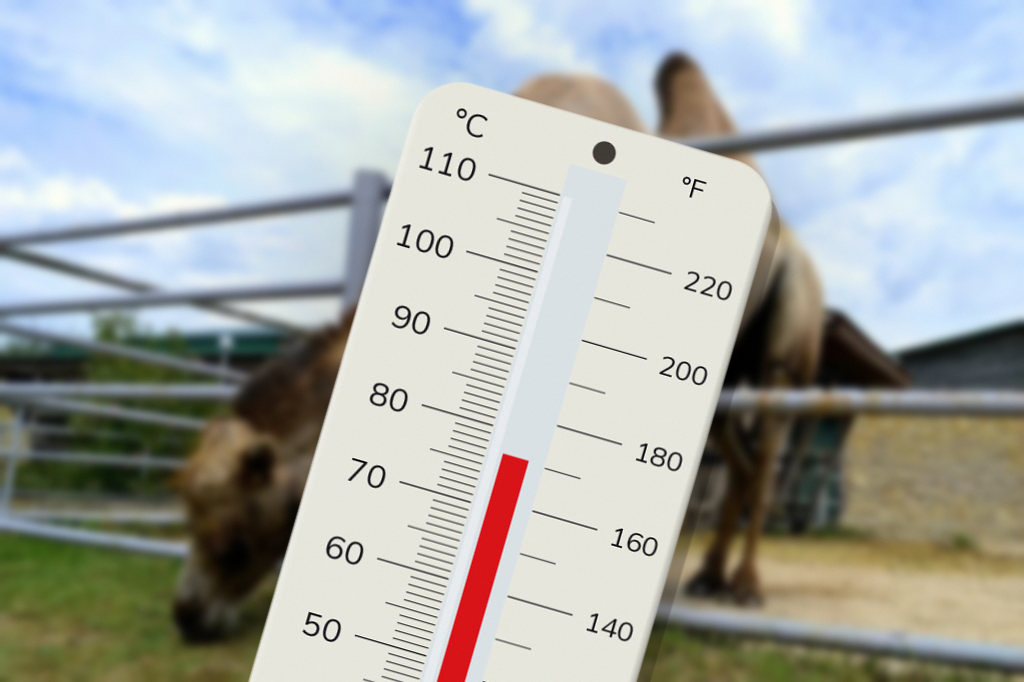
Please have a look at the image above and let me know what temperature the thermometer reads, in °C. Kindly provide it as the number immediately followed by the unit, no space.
77°C
